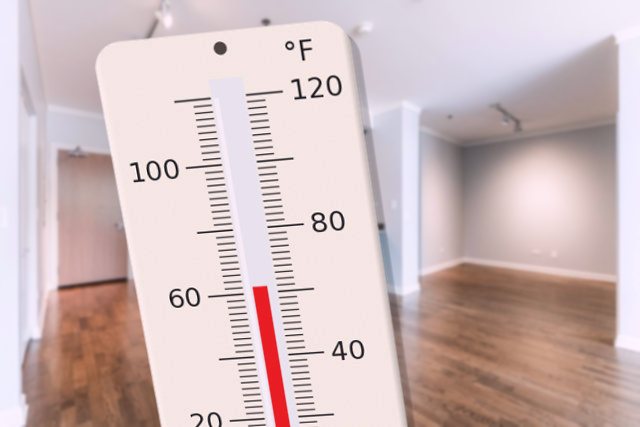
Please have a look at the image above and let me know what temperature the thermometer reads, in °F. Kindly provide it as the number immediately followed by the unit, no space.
62°F
